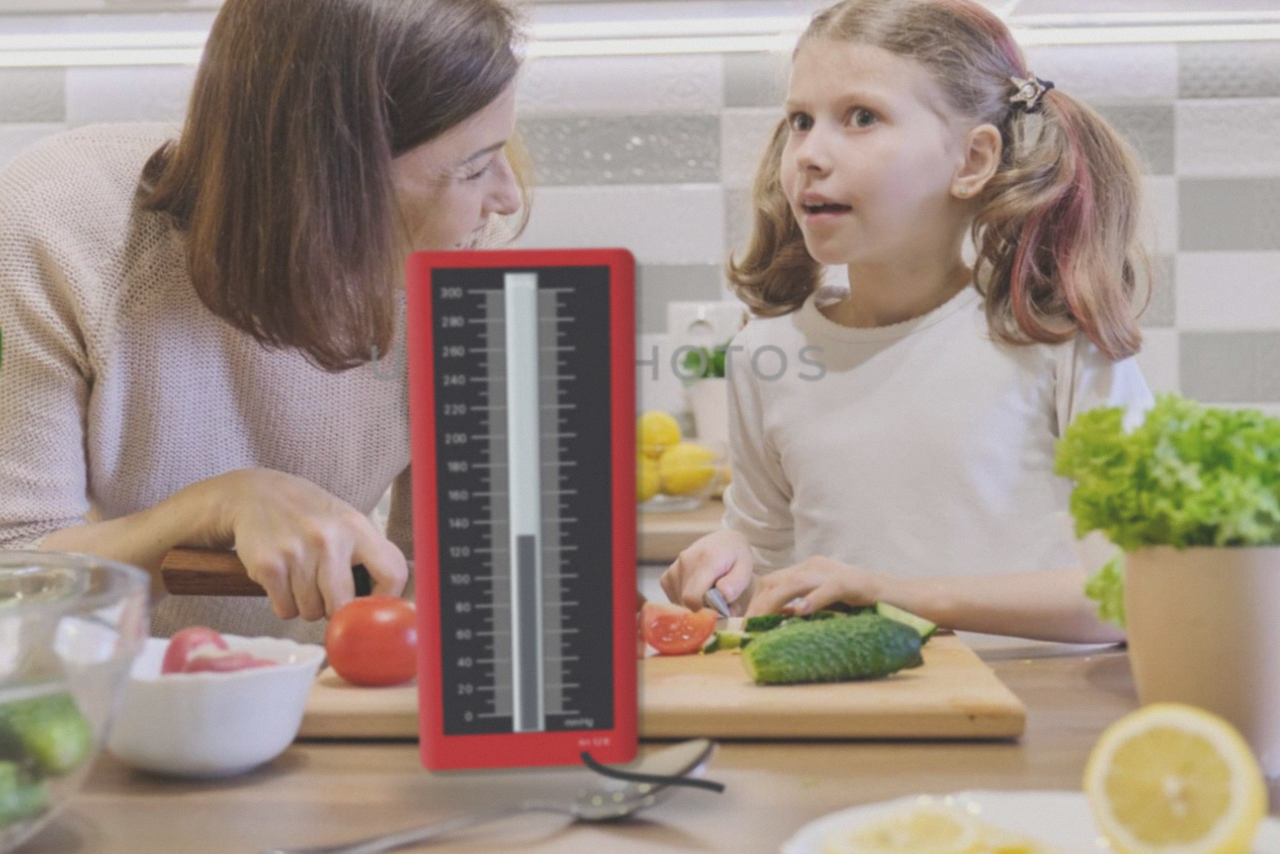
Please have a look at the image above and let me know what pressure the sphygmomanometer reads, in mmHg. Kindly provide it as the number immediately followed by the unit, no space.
130mmHg
